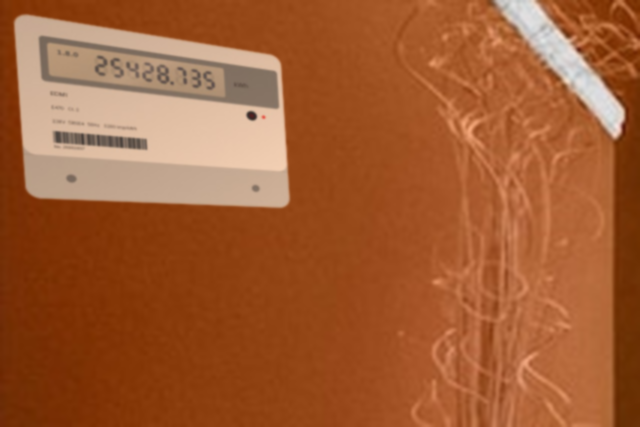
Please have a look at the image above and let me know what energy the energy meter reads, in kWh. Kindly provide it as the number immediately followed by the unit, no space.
25428.735kWh
